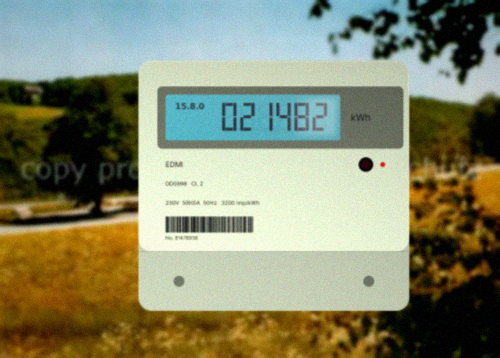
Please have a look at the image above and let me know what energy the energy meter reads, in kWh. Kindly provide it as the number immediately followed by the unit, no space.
21482kWh
